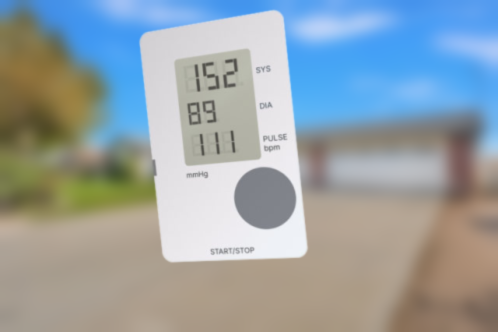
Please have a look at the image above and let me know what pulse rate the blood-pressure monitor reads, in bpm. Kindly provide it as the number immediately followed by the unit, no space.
111bpm
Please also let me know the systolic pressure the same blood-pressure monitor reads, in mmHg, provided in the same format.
152mmHg
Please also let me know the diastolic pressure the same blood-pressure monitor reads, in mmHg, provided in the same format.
89mmHg
